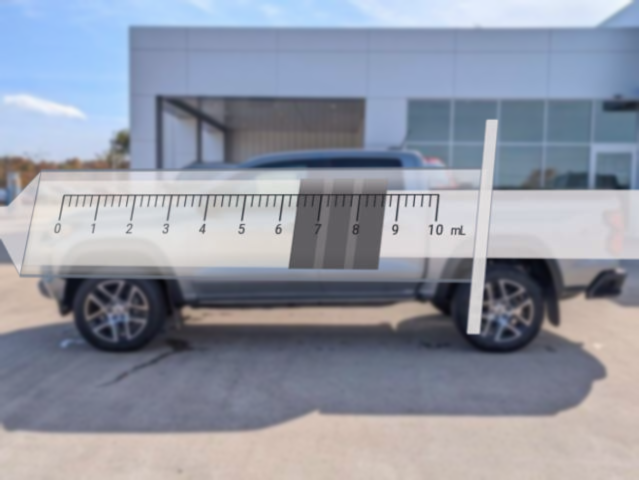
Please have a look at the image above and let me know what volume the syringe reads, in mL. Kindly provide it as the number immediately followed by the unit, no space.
6.4mL
